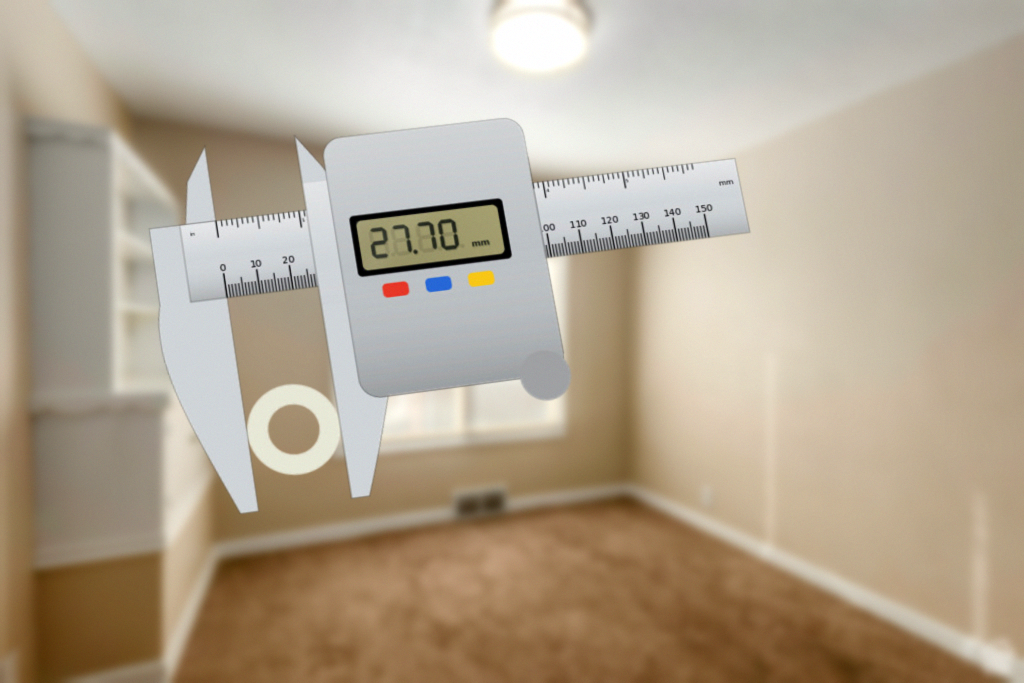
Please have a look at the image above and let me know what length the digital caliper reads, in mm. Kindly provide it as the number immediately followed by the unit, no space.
27.70mm
